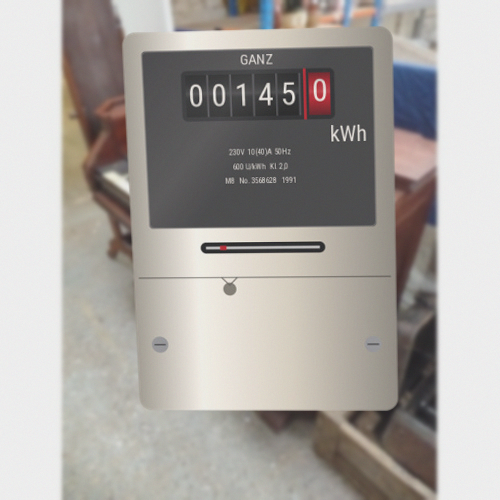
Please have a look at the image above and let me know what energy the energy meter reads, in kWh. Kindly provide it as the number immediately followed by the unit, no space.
145.0kWh
